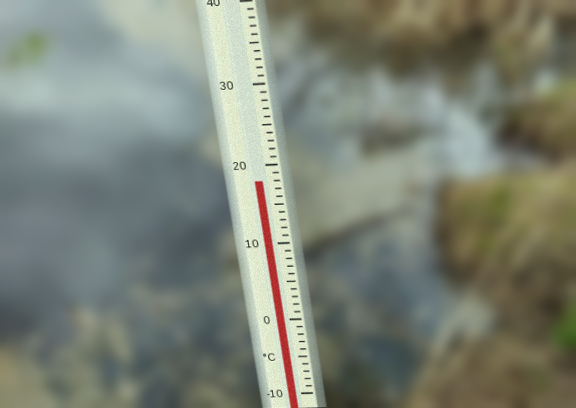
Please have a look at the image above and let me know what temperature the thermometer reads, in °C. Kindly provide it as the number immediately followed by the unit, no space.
18°C
